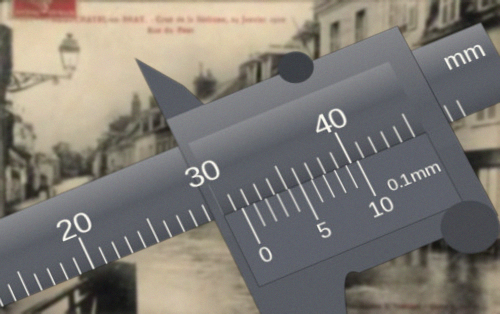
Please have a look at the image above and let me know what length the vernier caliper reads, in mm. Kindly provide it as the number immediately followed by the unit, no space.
31.5mm
